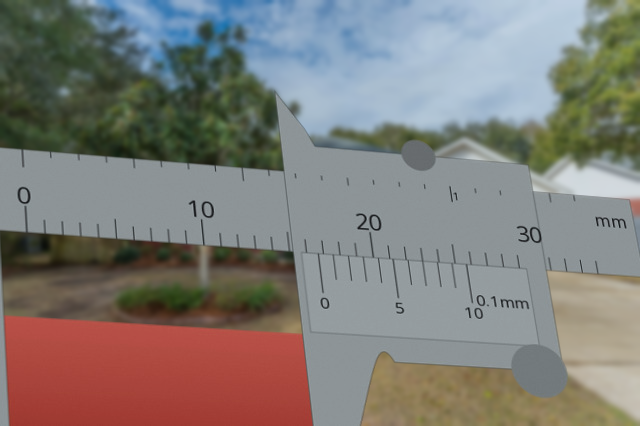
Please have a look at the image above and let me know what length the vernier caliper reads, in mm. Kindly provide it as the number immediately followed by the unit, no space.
16.7mm
